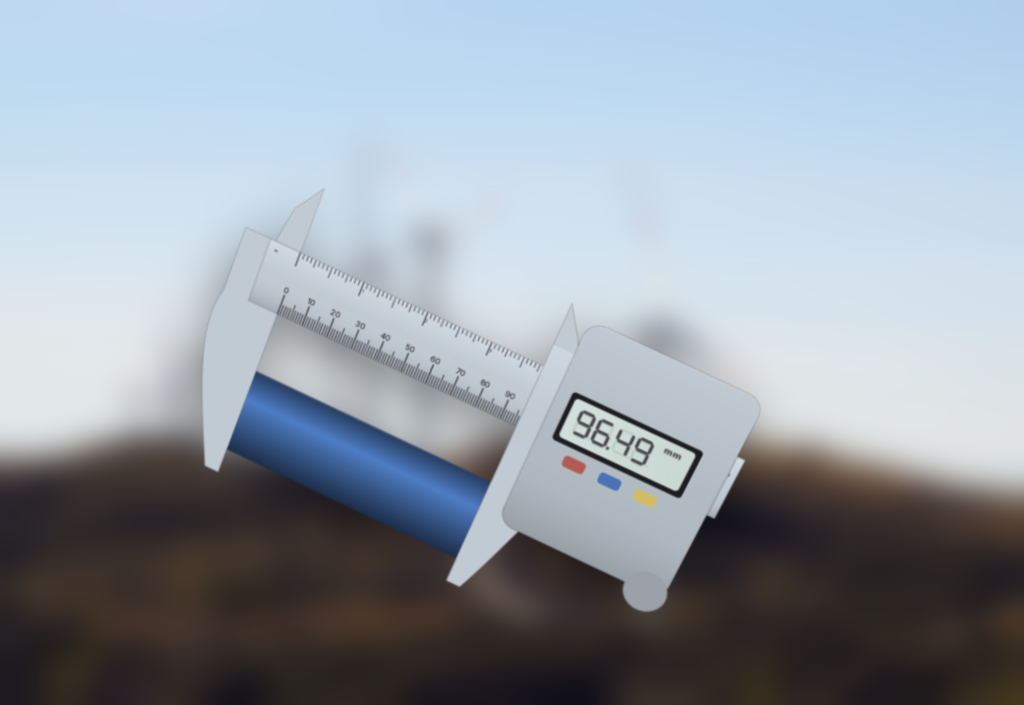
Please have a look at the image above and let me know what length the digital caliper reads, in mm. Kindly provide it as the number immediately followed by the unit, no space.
96.49mm
